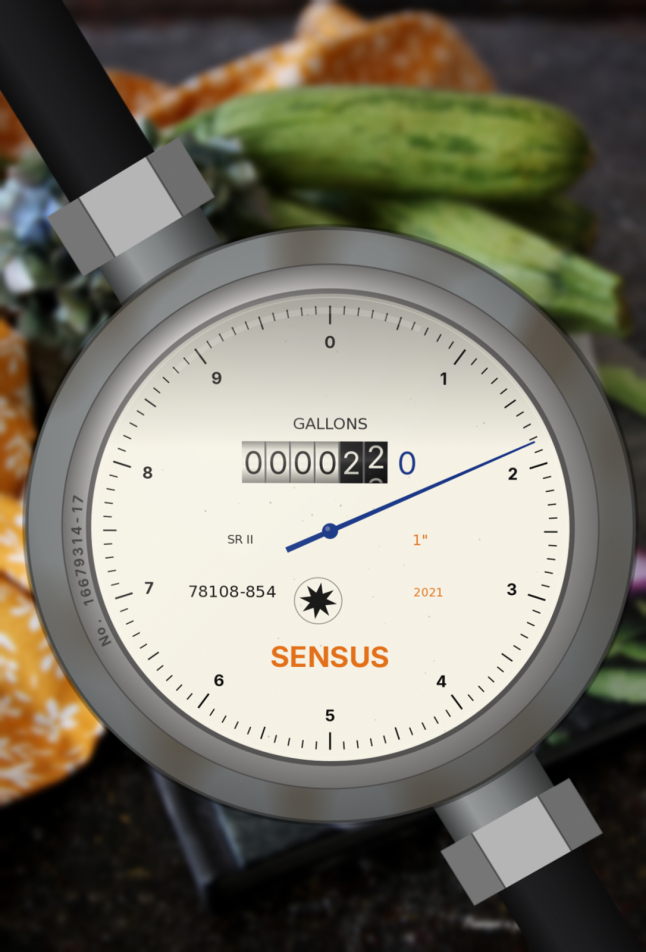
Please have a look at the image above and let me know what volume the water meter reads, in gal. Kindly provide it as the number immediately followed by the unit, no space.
221.8gal
